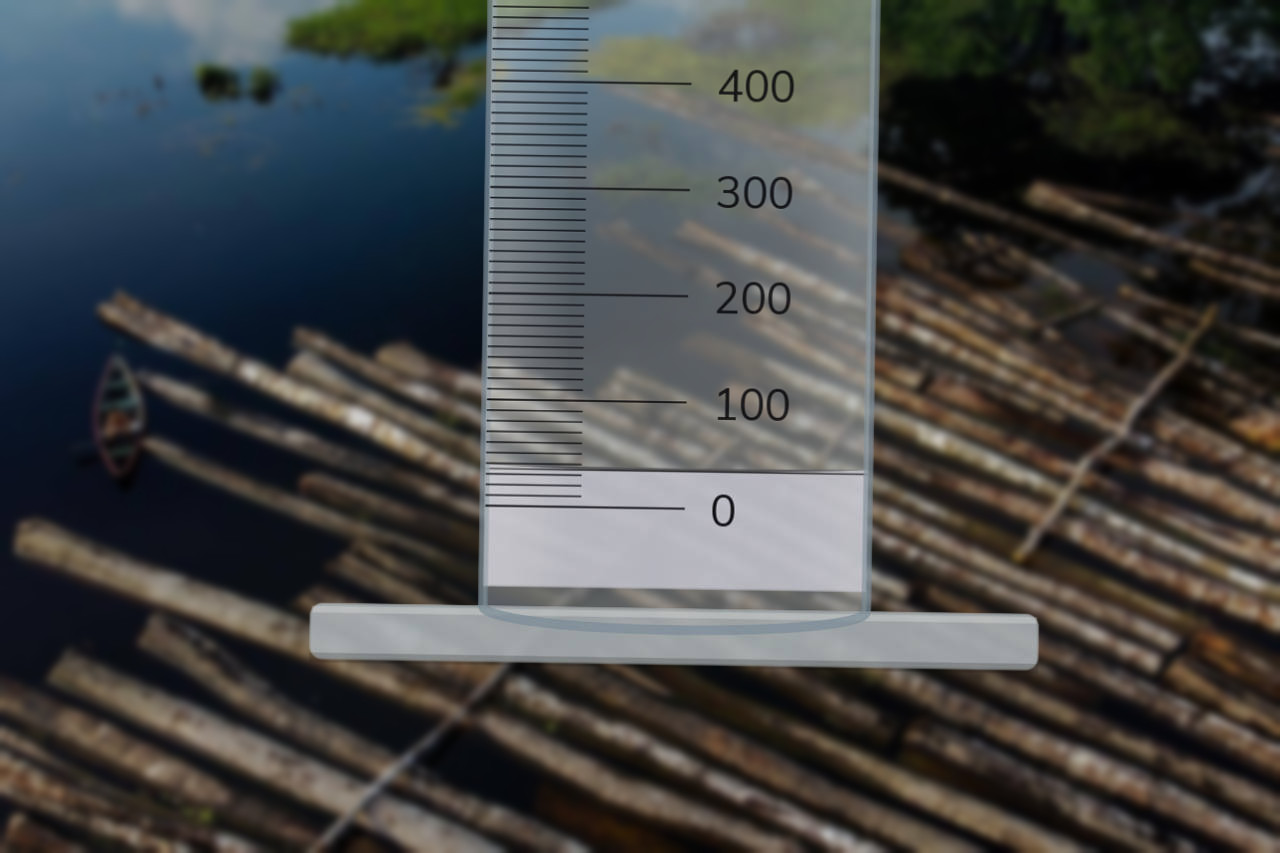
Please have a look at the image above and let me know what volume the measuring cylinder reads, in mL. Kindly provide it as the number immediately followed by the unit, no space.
35mL
